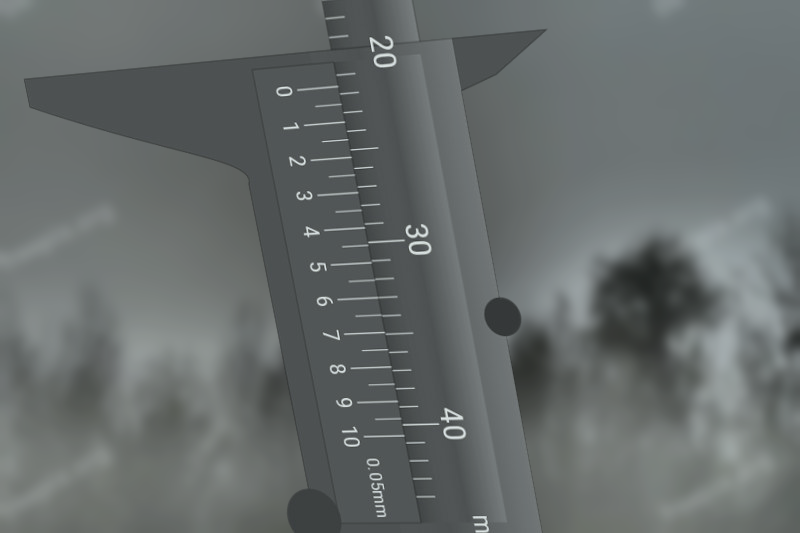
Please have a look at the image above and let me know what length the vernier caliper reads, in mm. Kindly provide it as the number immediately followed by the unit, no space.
21.6mm
